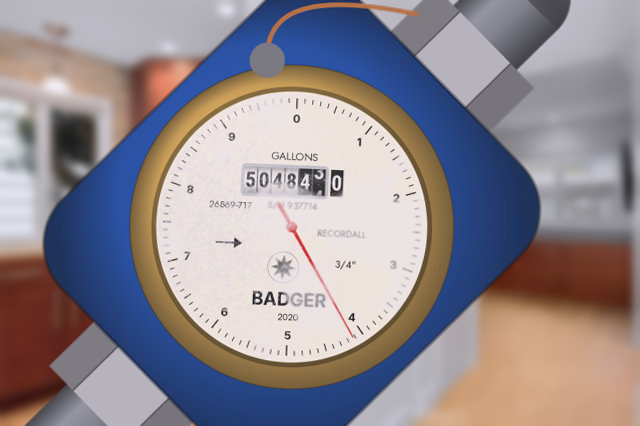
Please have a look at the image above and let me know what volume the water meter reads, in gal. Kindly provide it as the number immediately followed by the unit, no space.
5048434.1gal
